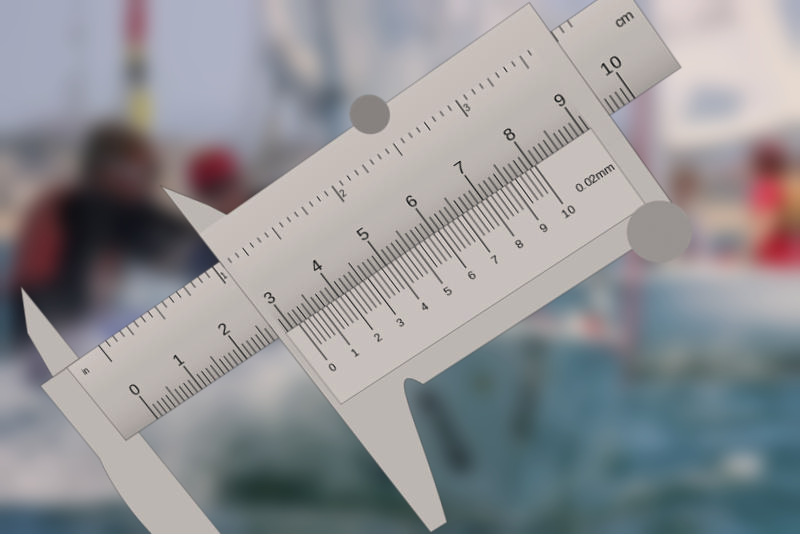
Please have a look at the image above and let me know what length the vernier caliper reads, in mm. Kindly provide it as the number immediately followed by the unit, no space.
31.4mm
